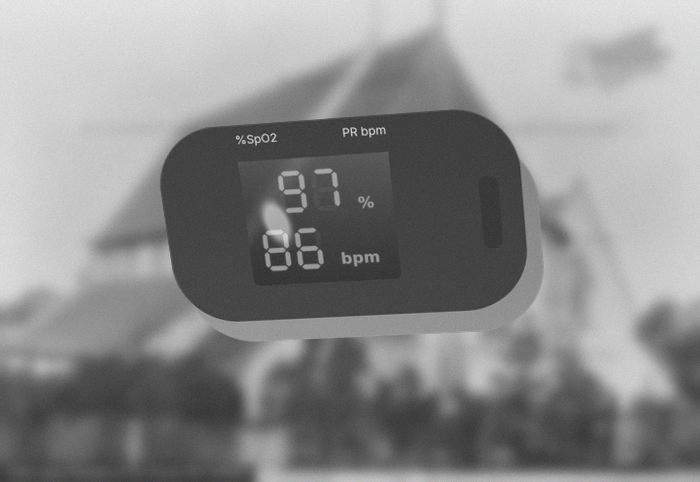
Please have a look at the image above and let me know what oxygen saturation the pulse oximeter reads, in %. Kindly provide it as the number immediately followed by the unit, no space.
97%
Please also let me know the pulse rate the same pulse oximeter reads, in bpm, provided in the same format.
86bpm
